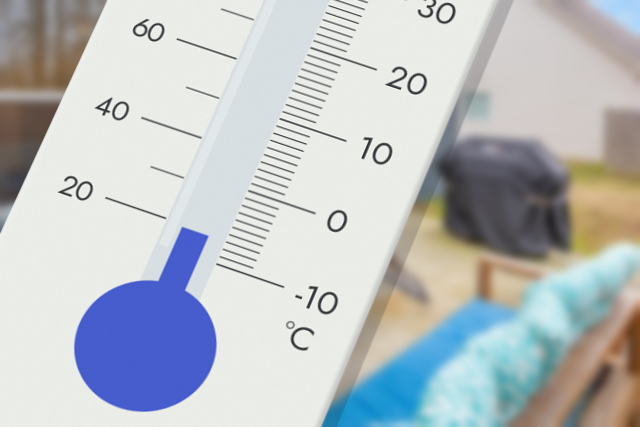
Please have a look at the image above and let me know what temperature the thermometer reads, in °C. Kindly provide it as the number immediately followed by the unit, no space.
-7°C
